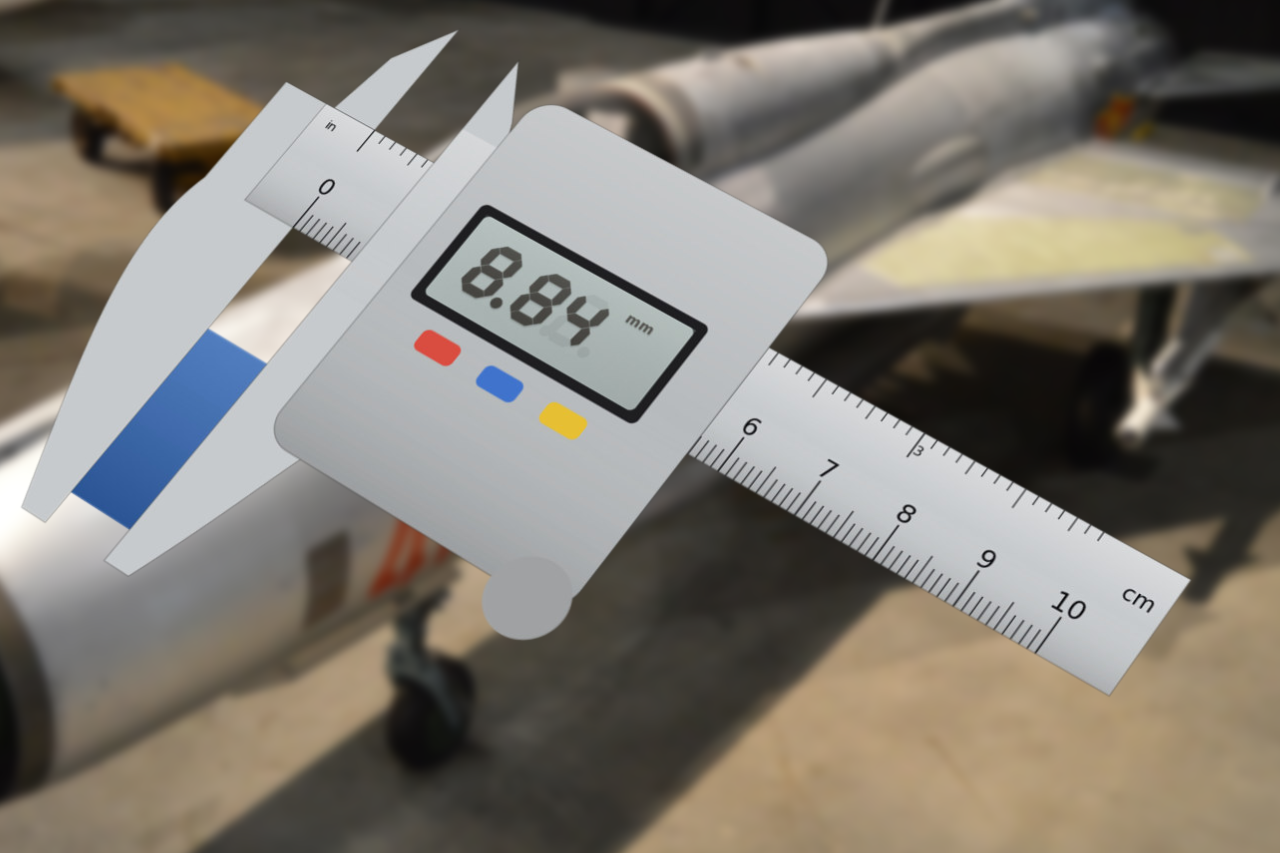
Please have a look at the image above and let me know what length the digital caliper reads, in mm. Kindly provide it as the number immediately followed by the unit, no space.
8.84mm
